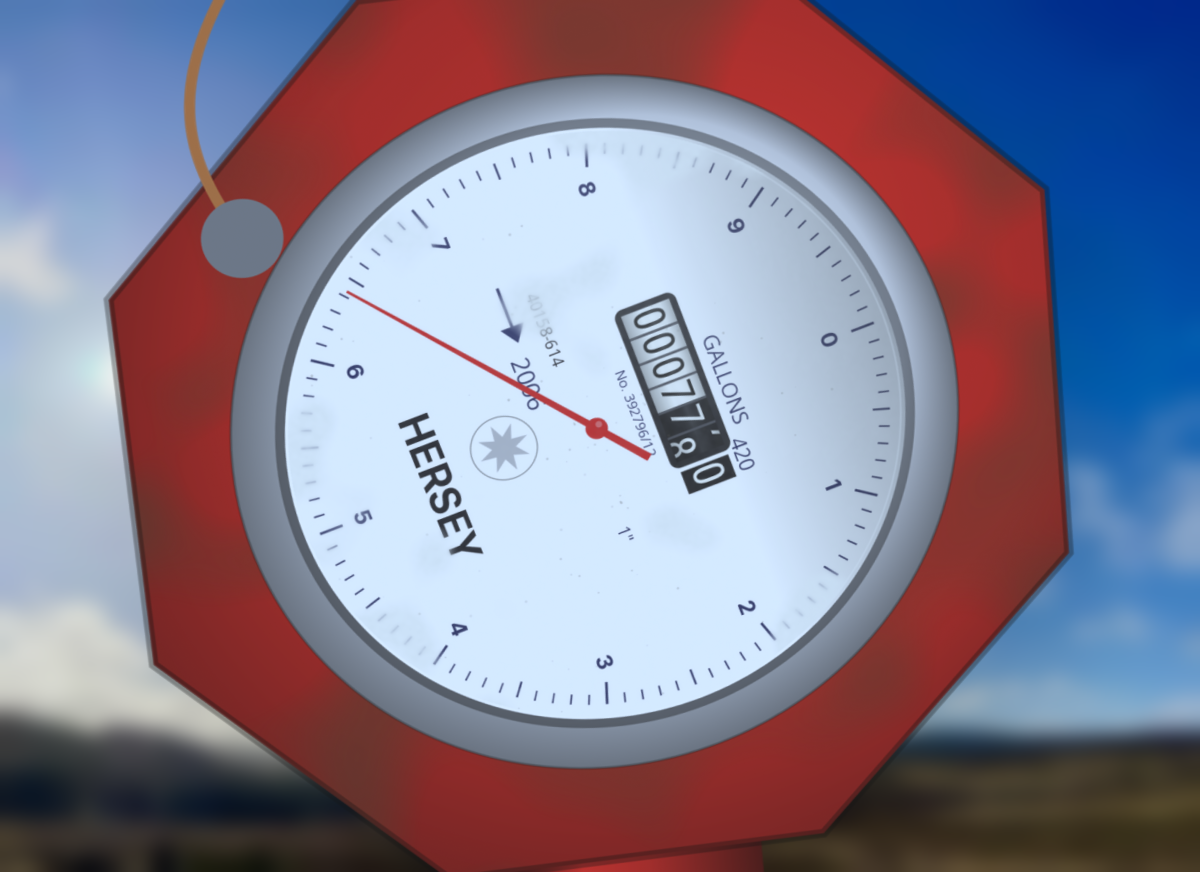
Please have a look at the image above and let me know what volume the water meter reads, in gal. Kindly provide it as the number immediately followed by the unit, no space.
7776.4gal
